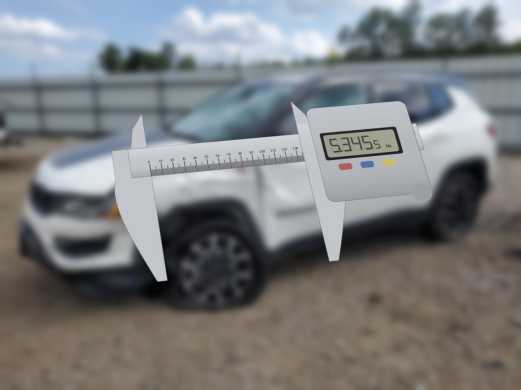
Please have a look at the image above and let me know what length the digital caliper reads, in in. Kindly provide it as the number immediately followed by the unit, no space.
5.3455in
